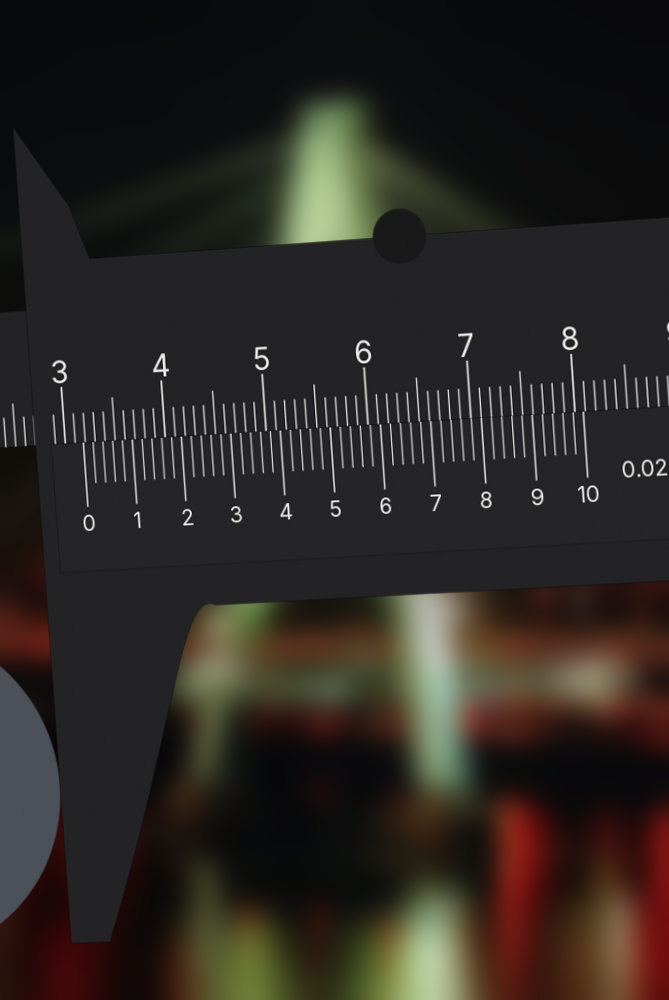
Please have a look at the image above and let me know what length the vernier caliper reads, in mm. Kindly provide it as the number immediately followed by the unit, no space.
31.8mm
